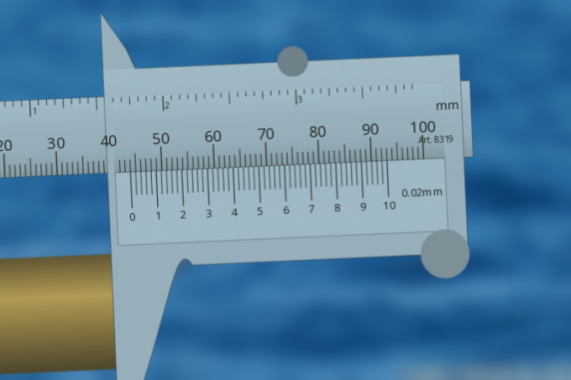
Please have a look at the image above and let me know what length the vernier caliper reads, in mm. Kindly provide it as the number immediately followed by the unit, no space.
44.0mm
